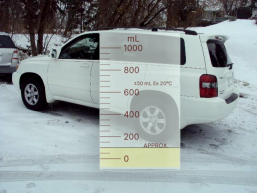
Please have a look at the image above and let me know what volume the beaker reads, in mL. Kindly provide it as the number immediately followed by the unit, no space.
100mL
